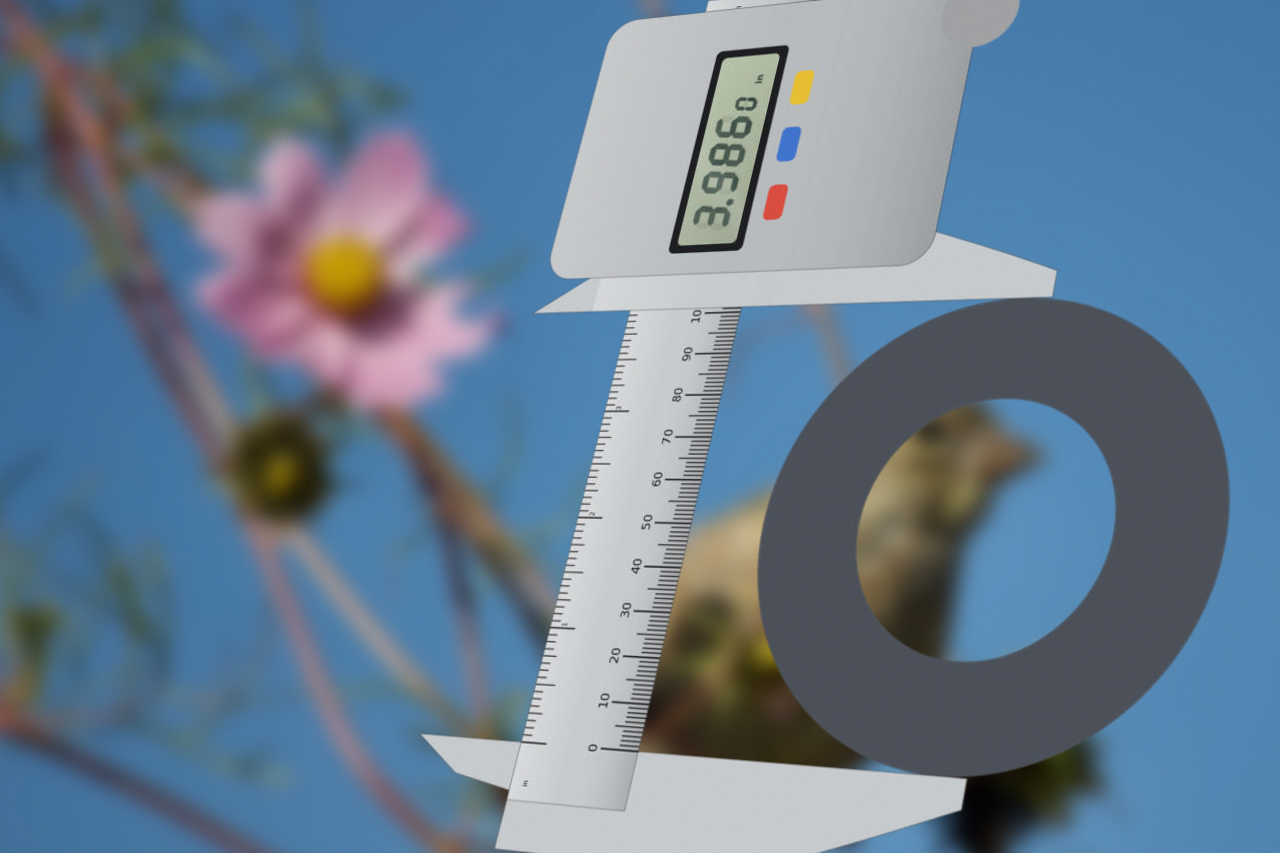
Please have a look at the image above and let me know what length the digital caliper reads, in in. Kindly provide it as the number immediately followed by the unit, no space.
3.9860in
